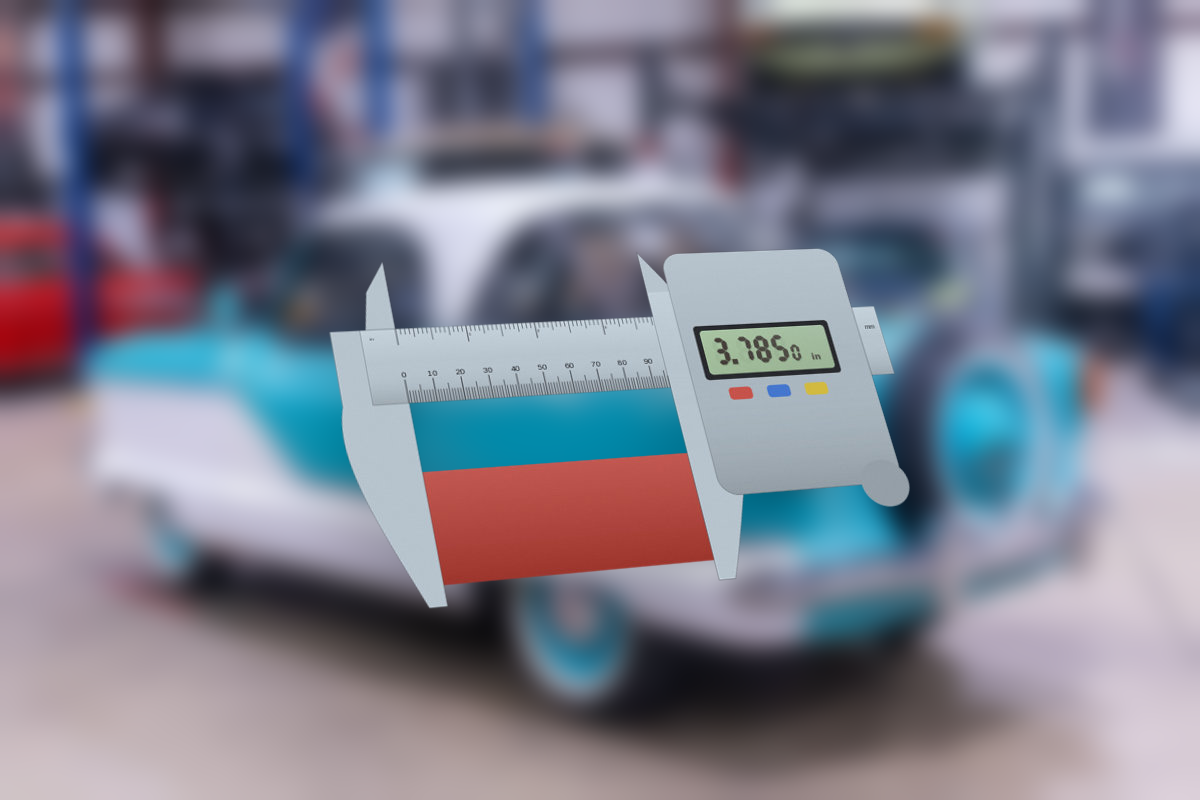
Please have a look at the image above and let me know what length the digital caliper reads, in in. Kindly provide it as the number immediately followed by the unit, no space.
3.7850in
